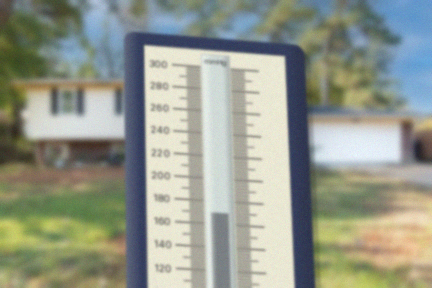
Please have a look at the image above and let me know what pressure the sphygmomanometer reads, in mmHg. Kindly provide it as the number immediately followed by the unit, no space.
170mmHg
